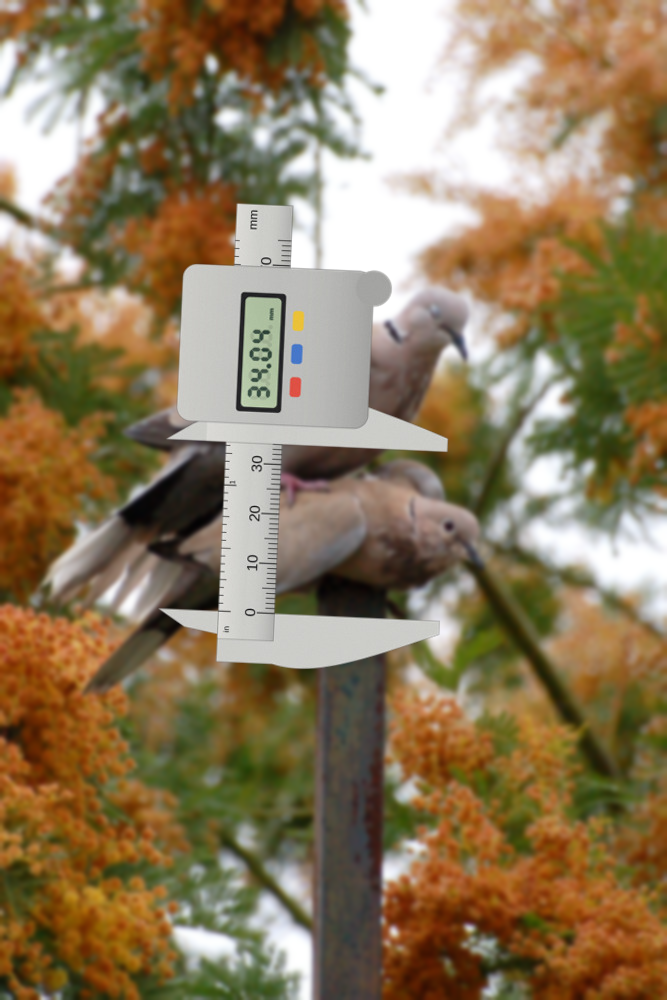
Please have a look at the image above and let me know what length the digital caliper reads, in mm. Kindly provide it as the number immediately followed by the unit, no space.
34.04mm
